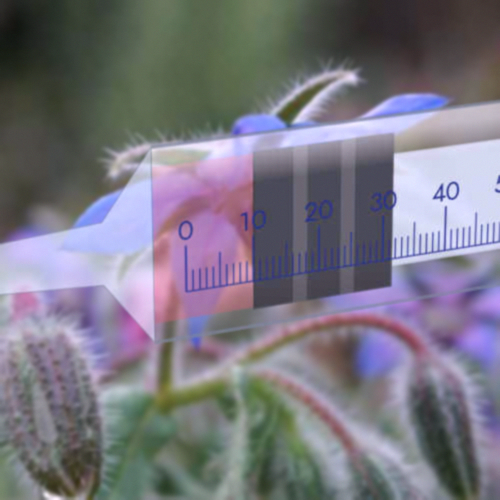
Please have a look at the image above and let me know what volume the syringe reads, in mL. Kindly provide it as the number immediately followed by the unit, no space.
10mL
